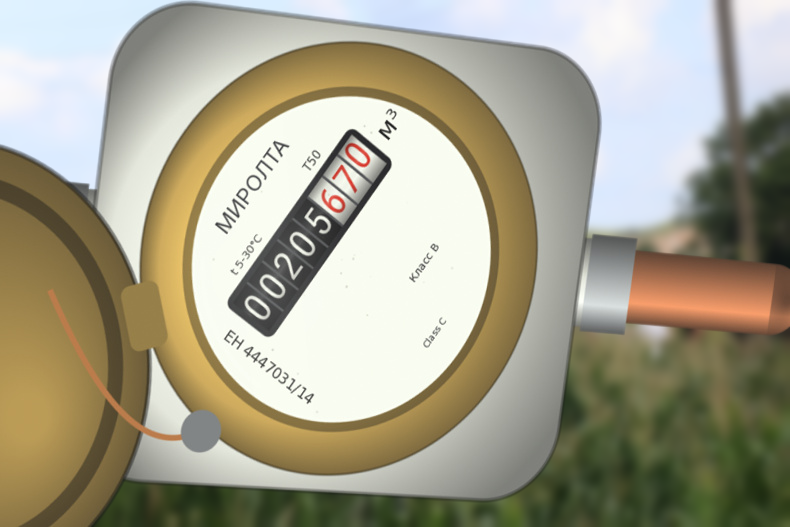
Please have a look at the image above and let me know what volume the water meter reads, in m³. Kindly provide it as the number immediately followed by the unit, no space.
205.670m³
